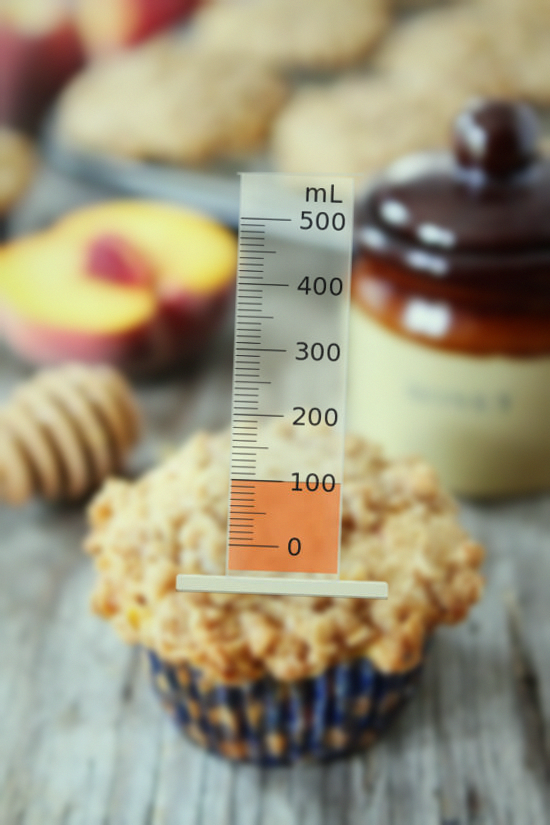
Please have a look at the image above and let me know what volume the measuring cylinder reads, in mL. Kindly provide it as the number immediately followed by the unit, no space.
100mL
